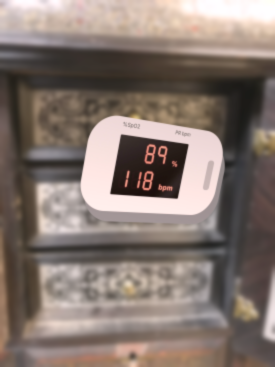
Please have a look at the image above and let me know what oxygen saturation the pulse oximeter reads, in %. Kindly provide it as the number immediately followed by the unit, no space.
89%
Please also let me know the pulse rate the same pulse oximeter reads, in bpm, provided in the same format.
118bpm
